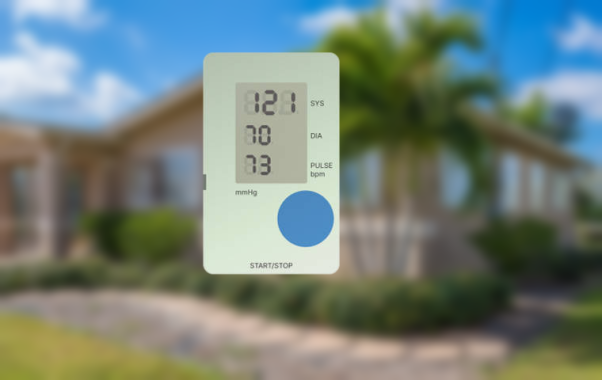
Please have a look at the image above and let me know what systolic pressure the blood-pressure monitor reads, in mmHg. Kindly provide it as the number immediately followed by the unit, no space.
121mmHg
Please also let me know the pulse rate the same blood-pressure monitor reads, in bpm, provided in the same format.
73bpm
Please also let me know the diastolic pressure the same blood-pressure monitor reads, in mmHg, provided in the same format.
70mmHg
